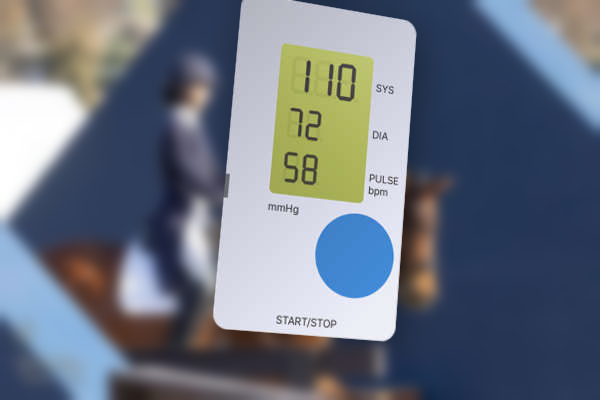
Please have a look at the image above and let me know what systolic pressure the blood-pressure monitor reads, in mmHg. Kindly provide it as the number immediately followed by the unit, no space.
110mmHg
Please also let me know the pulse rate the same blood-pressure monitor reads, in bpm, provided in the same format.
58bpm
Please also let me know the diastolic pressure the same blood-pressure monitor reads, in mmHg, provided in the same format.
72mmHg
